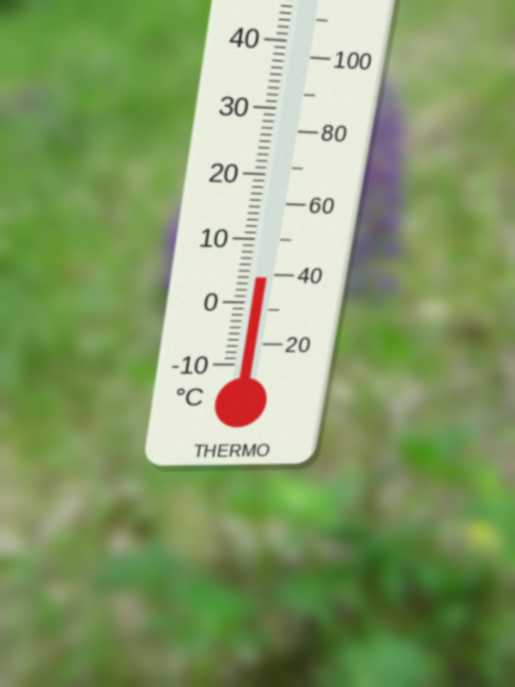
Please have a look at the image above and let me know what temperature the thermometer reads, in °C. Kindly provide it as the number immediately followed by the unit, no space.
4°C
